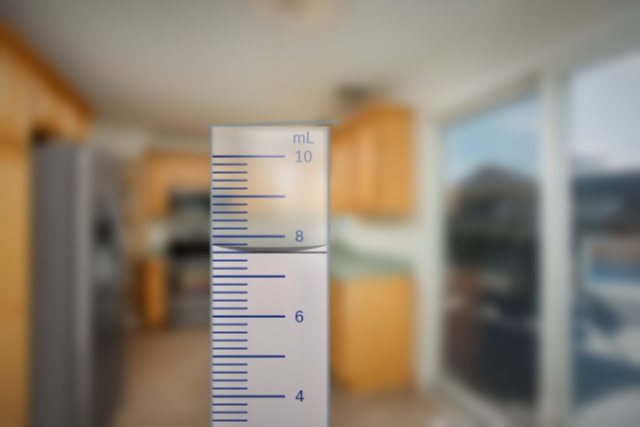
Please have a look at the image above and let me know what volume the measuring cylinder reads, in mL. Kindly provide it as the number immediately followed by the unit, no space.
7.6mL
